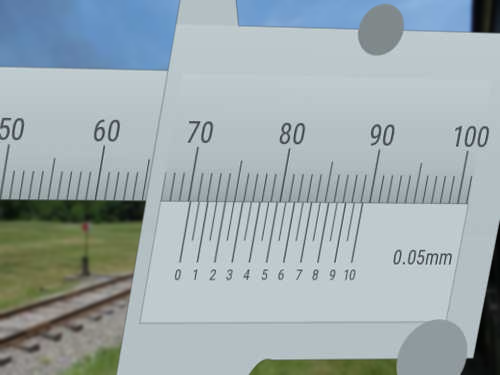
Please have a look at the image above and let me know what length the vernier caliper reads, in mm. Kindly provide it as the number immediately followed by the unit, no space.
70.2mm
